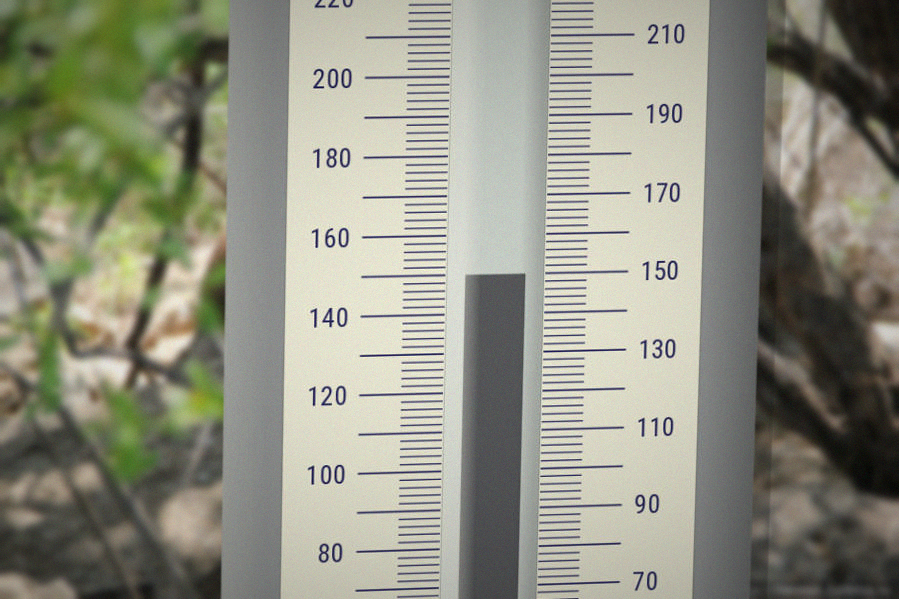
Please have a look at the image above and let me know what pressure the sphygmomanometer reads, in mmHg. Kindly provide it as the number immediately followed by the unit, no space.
150mmHg
